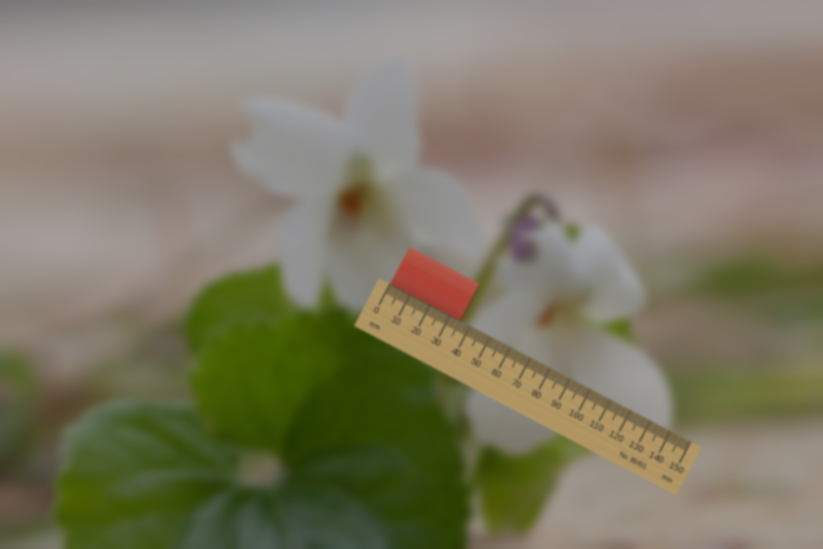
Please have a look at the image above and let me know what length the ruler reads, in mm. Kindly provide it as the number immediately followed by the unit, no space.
35mm
